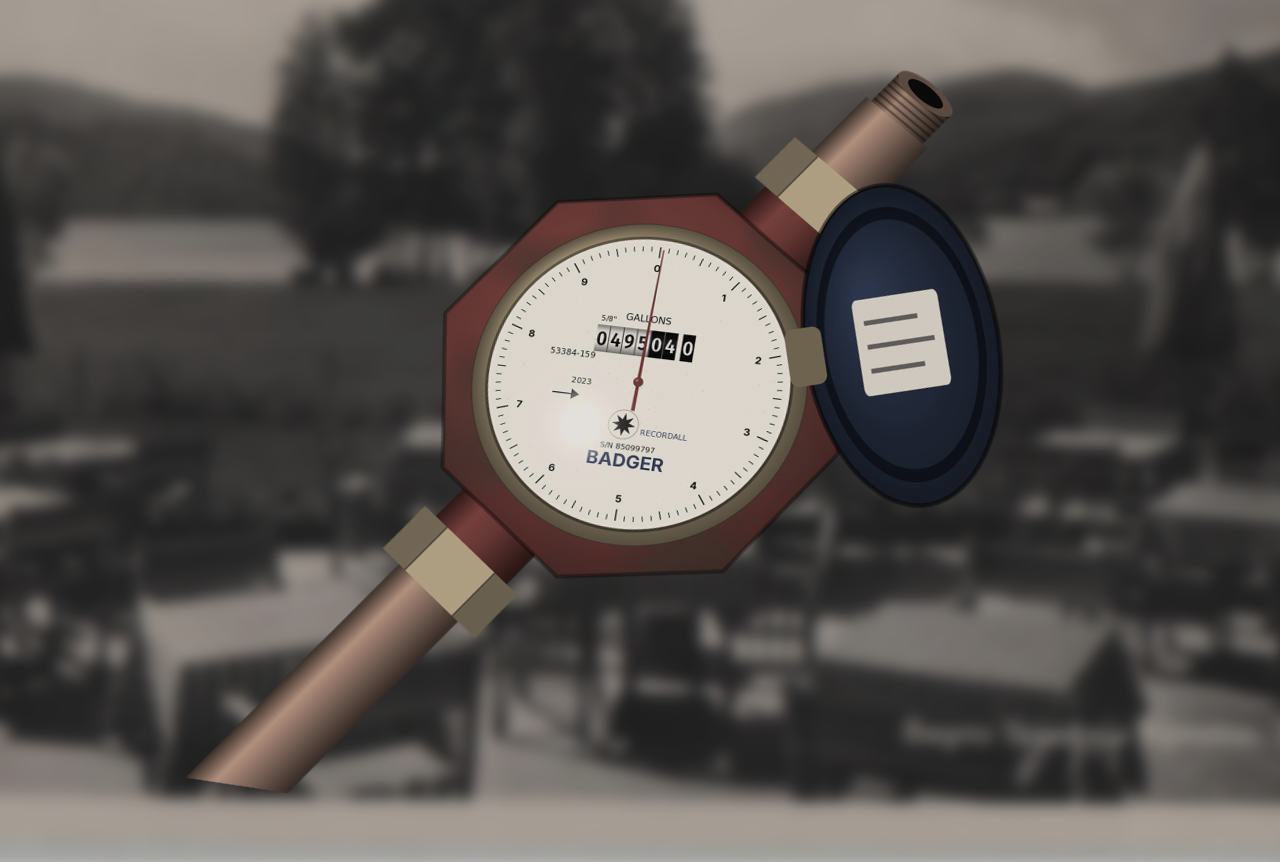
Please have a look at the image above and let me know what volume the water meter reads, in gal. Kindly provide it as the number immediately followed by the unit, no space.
495040.0gal
